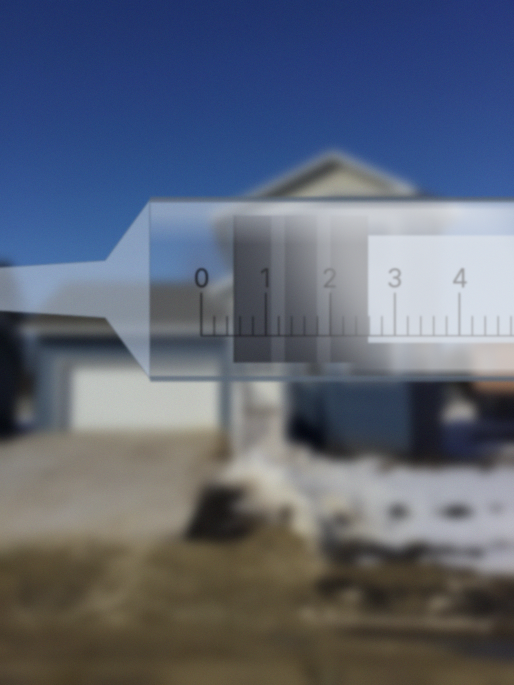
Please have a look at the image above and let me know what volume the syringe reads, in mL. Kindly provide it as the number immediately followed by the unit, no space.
0.5mL
